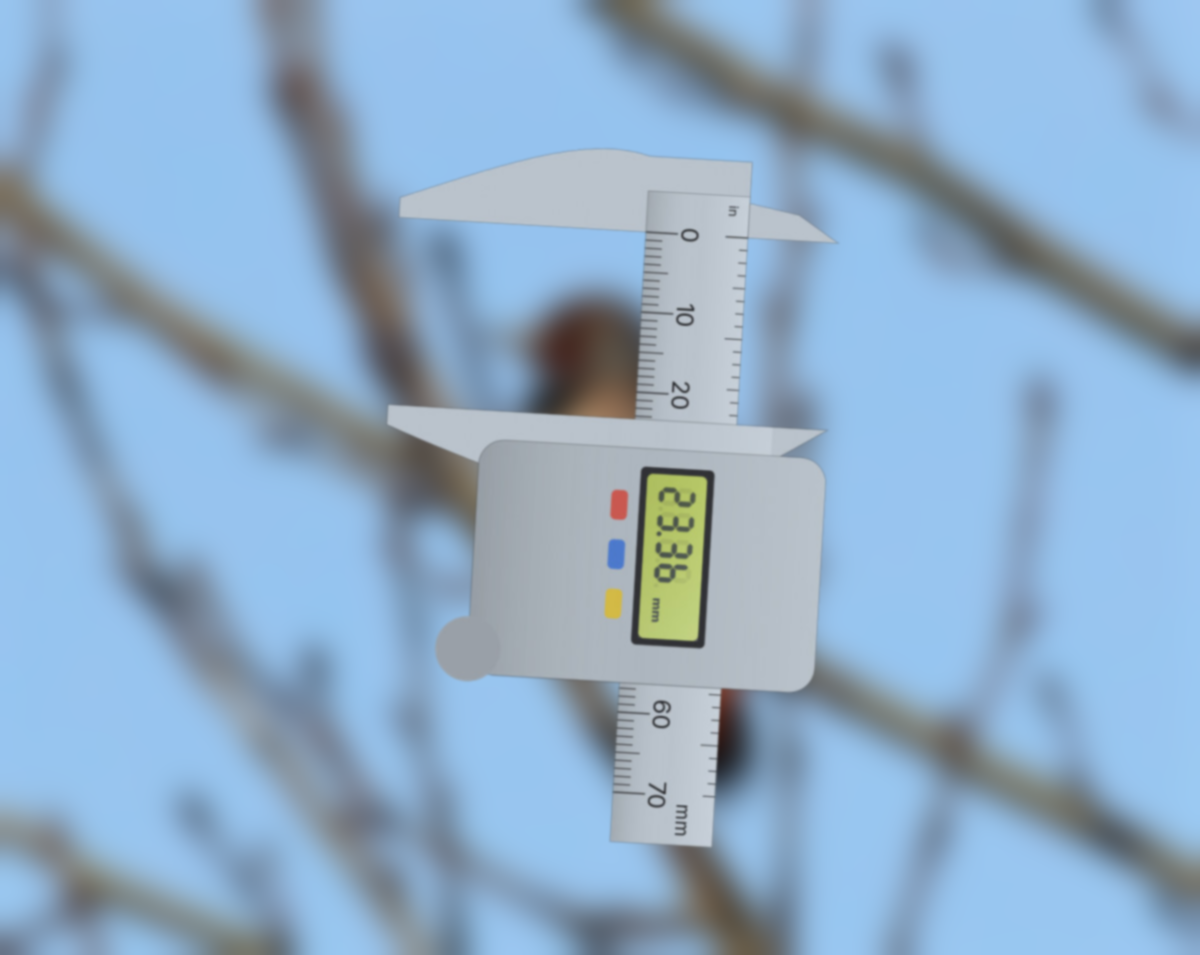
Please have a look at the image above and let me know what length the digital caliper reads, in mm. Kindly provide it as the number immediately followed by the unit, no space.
23.36mm
